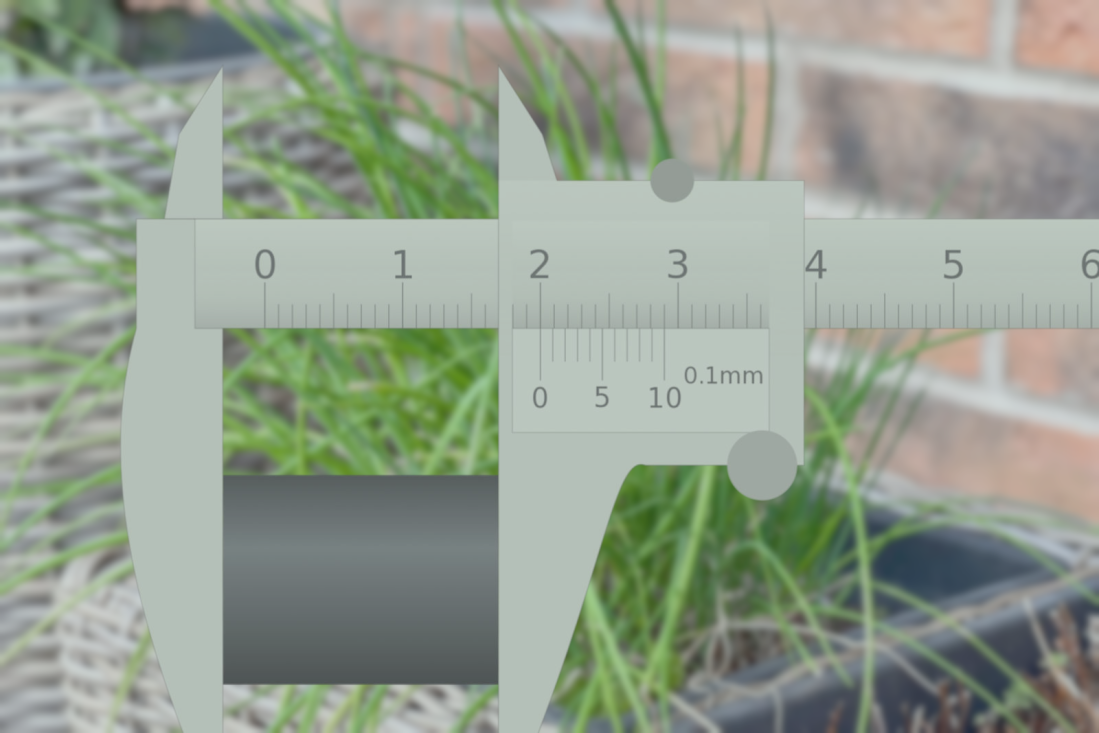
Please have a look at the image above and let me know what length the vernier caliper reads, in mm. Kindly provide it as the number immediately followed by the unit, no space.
20.0mm
